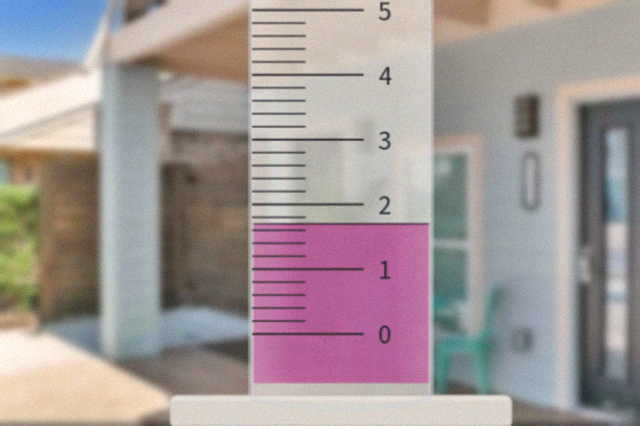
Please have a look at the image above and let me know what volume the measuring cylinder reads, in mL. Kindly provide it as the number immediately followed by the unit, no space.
1.7mL
